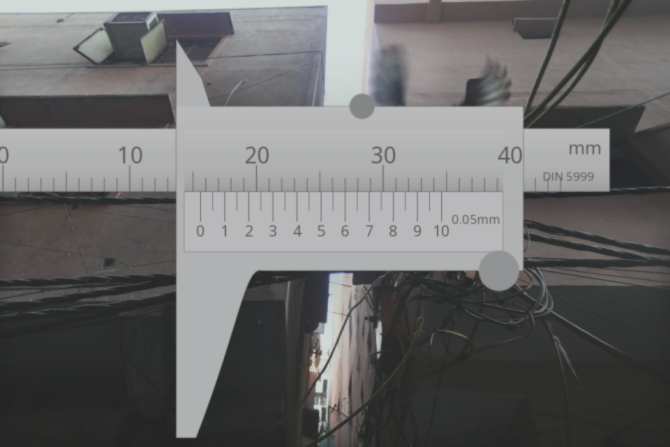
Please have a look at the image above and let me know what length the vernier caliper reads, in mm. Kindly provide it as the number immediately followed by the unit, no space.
15.6mm
